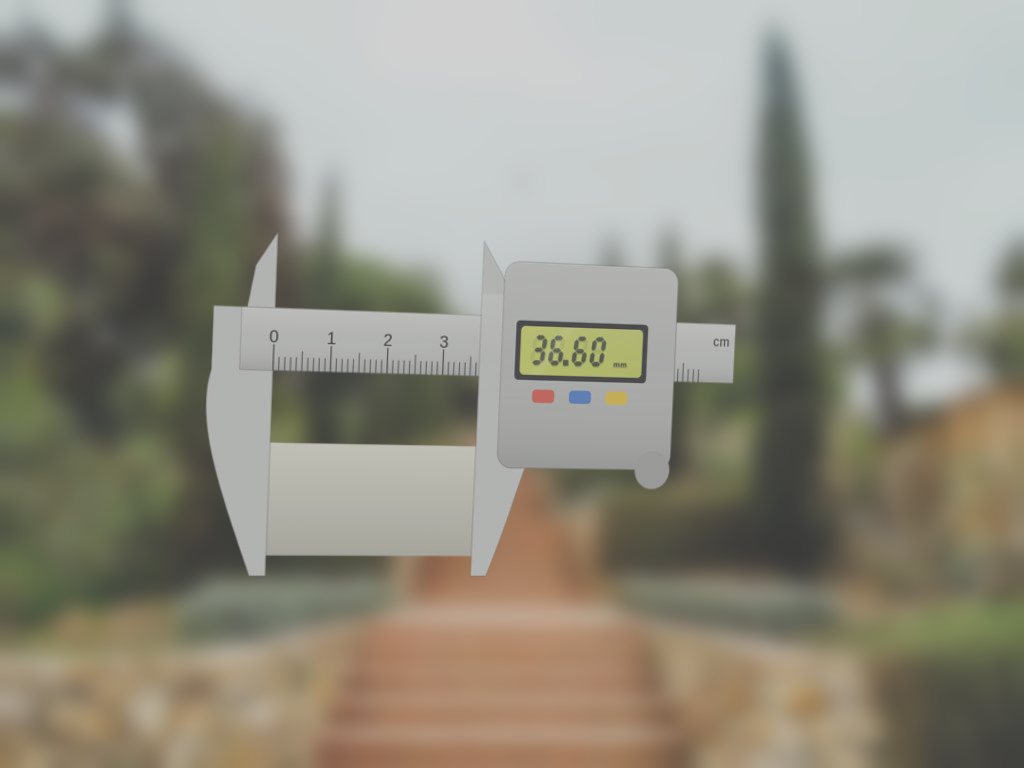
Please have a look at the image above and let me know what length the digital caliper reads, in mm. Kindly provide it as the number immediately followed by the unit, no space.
36.60mm
